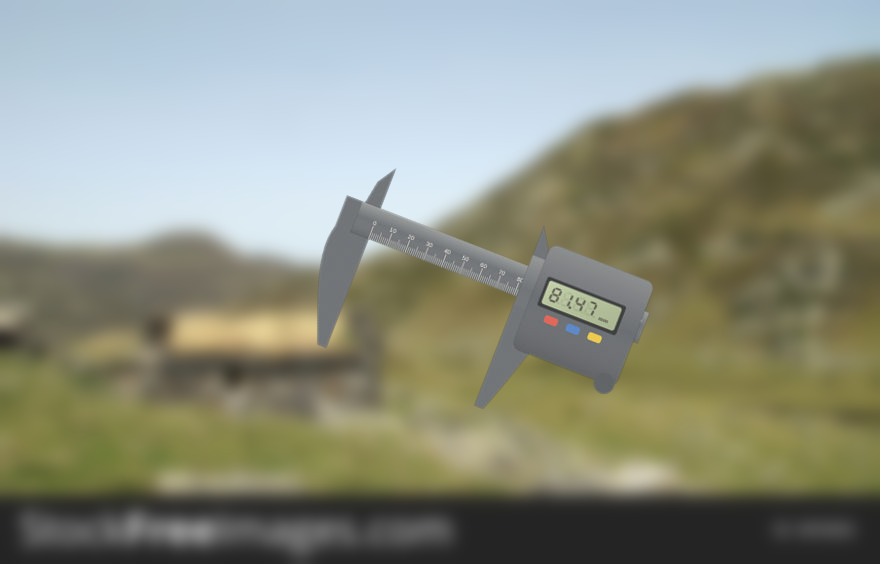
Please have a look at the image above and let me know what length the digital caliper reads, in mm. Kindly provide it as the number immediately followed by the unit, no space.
81.47mm
